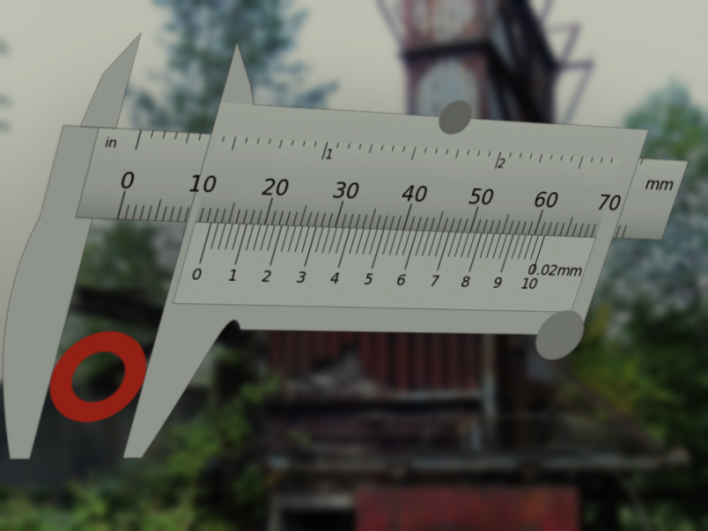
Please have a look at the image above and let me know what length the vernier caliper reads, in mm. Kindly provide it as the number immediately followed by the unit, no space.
12.6mm
